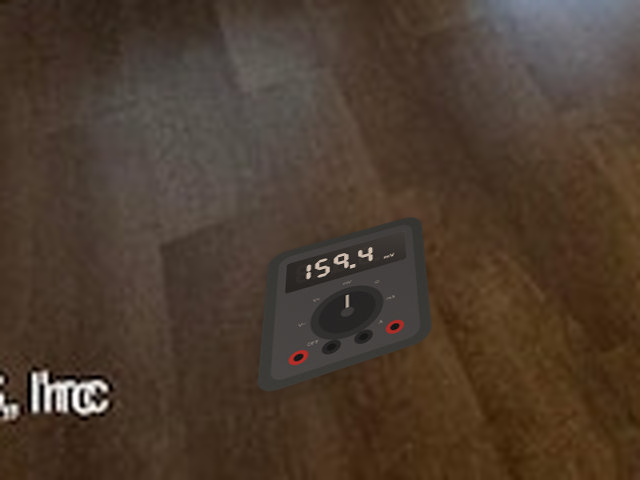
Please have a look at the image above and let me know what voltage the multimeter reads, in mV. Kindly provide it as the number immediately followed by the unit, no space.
159.4mV
